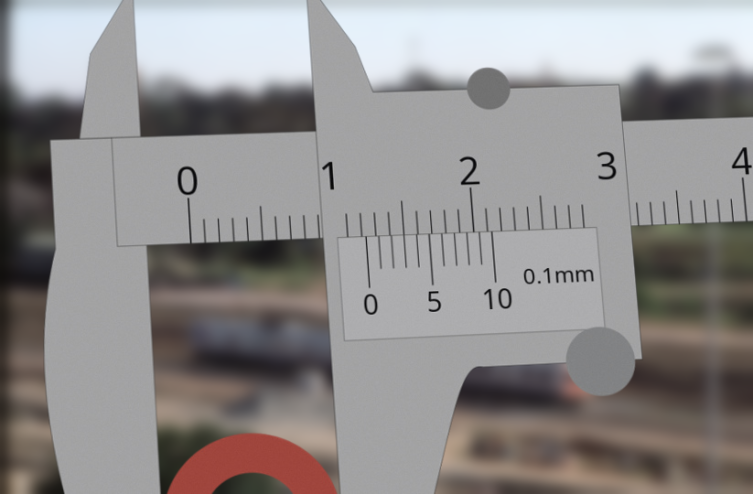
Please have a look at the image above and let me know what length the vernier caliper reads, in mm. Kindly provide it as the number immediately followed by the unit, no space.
12.3mm
